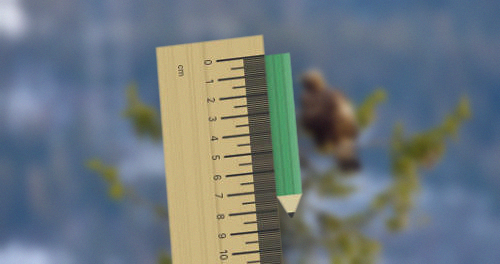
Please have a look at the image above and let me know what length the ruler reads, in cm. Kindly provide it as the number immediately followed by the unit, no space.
8.5cm
